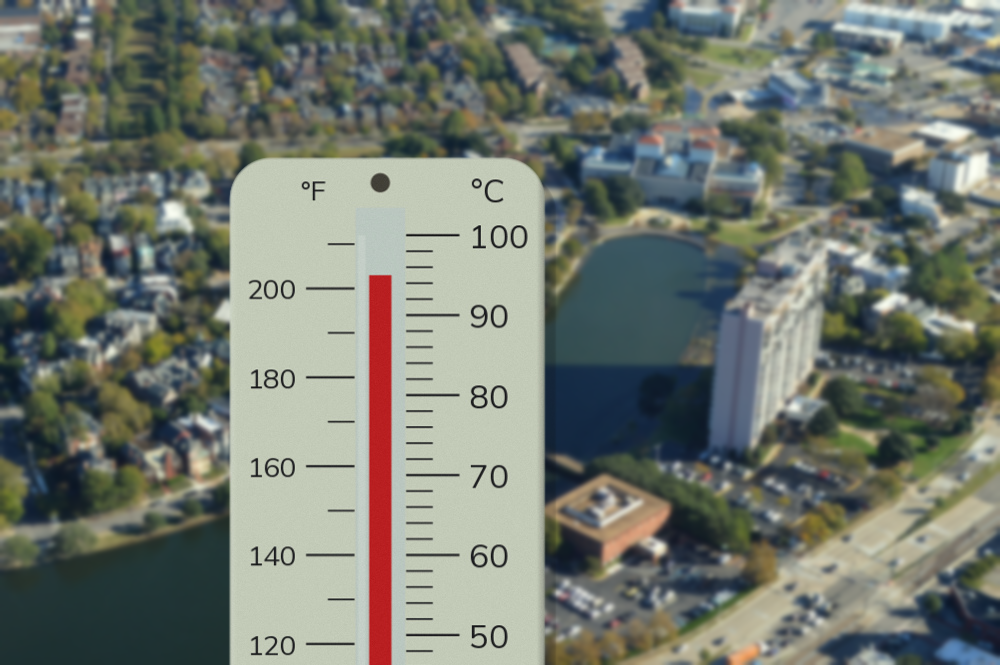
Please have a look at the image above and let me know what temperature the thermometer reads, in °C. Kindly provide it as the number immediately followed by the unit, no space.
95°C
